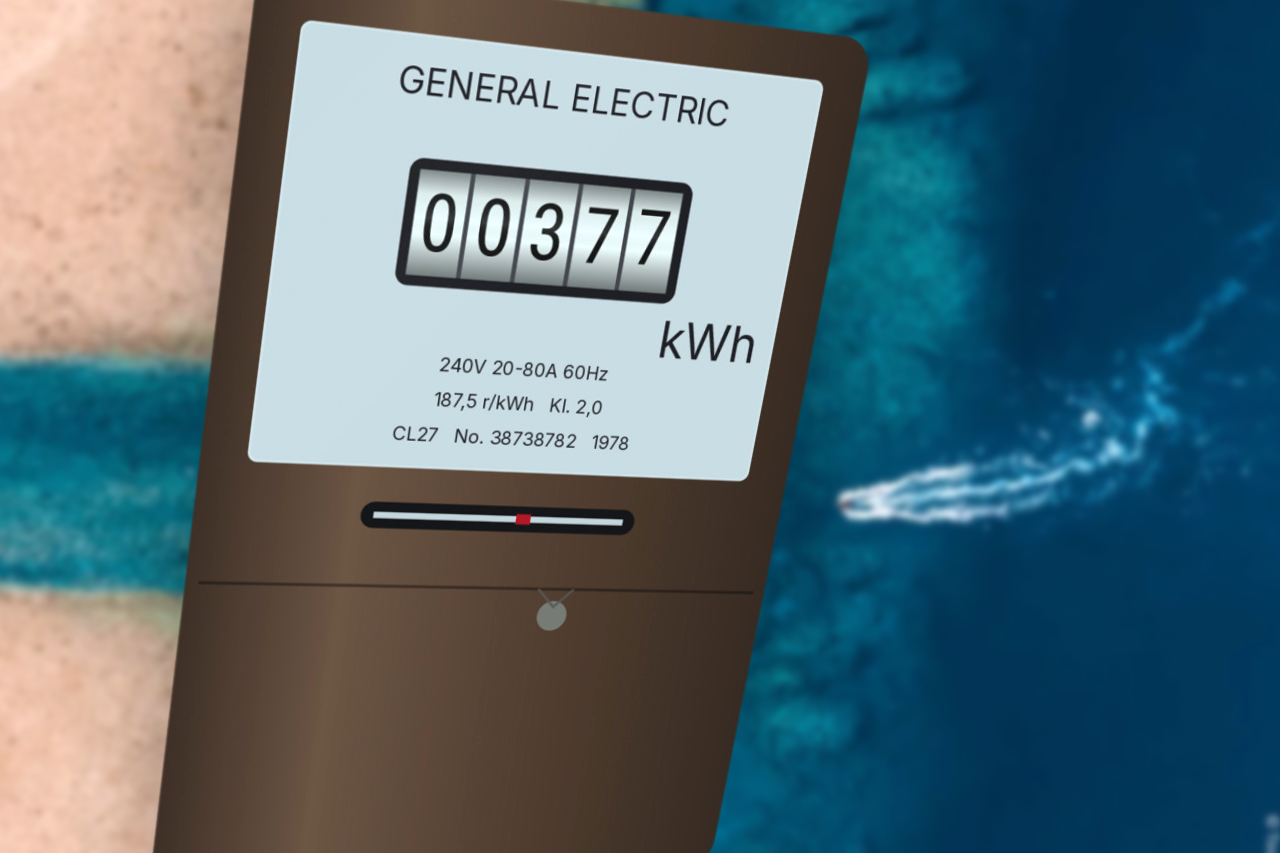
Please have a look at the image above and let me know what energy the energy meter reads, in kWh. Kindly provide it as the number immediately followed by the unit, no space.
377kWh
